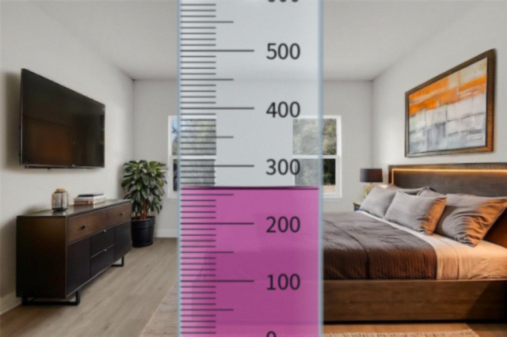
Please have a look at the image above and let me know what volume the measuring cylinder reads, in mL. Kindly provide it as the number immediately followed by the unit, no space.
260mL
